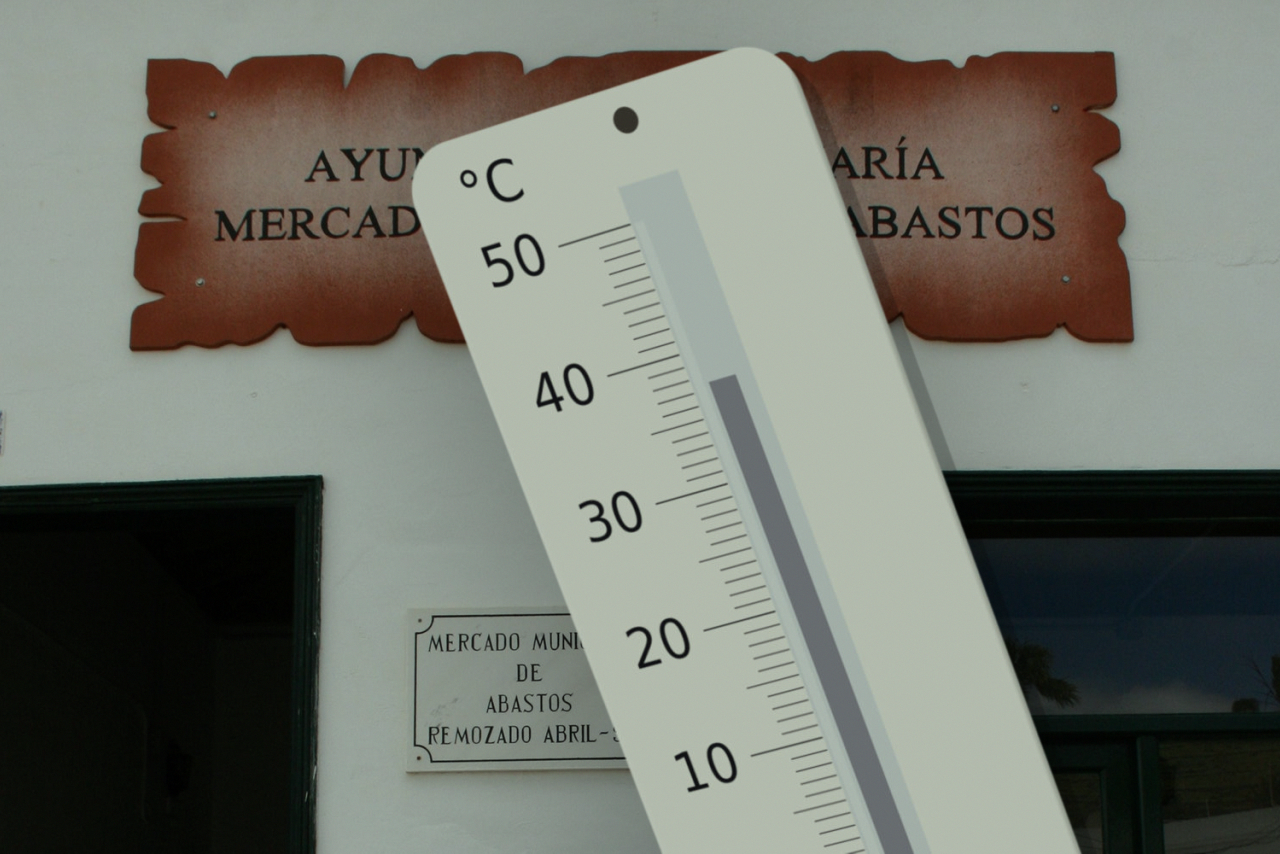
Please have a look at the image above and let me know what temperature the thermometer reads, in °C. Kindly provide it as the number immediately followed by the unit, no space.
37.5°C
